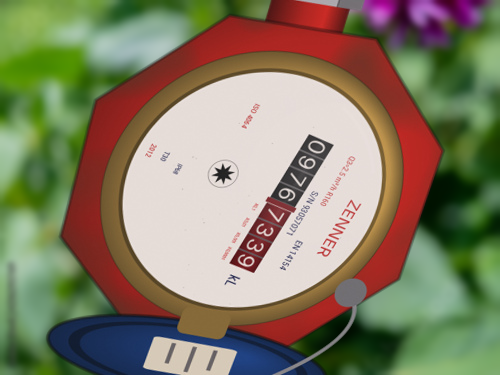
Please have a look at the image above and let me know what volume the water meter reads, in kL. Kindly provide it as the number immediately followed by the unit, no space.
976.7339kL
